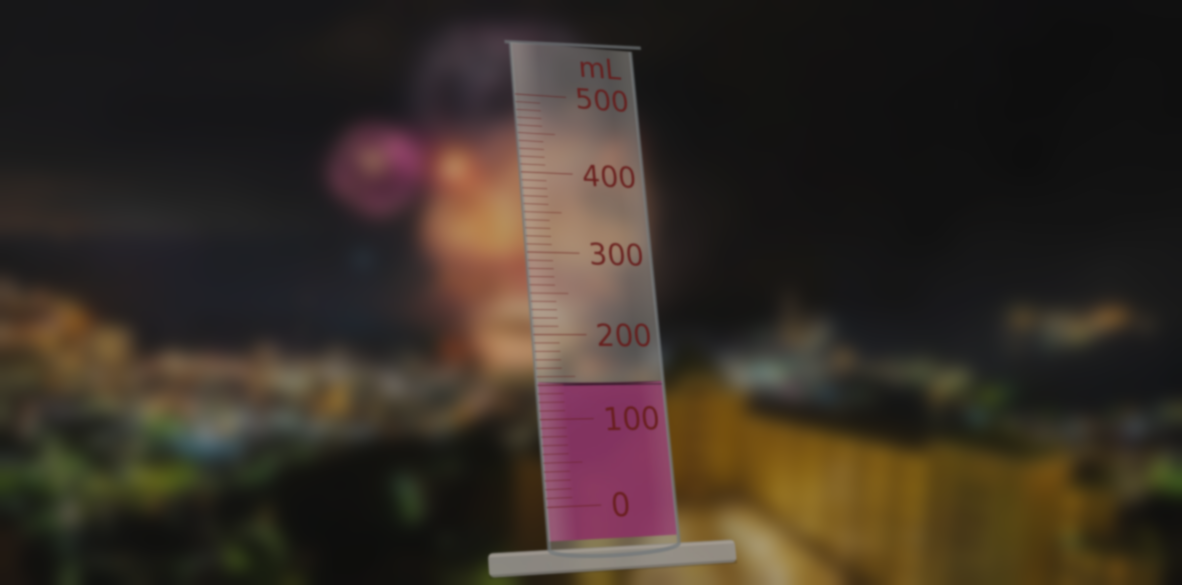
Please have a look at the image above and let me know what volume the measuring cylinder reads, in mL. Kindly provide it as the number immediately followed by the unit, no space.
140mL
